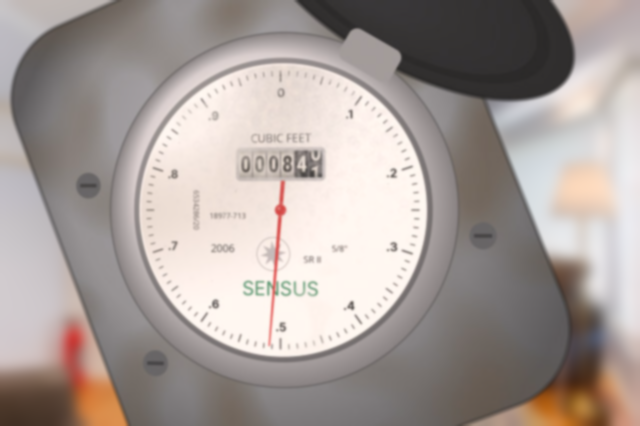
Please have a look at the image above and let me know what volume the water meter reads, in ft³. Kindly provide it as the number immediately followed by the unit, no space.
840.51ft³
